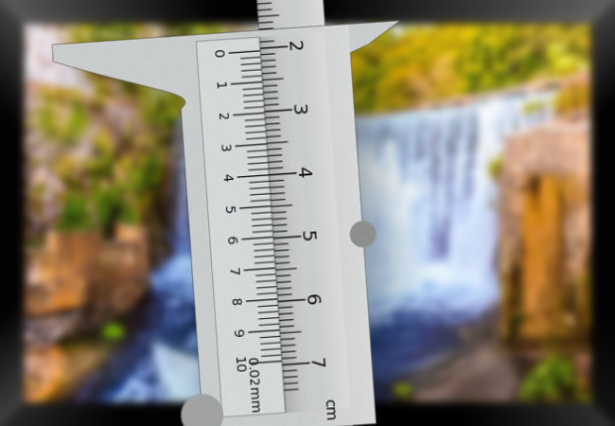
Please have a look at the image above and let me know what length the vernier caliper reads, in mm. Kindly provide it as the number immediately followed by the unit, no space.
20.4mm
